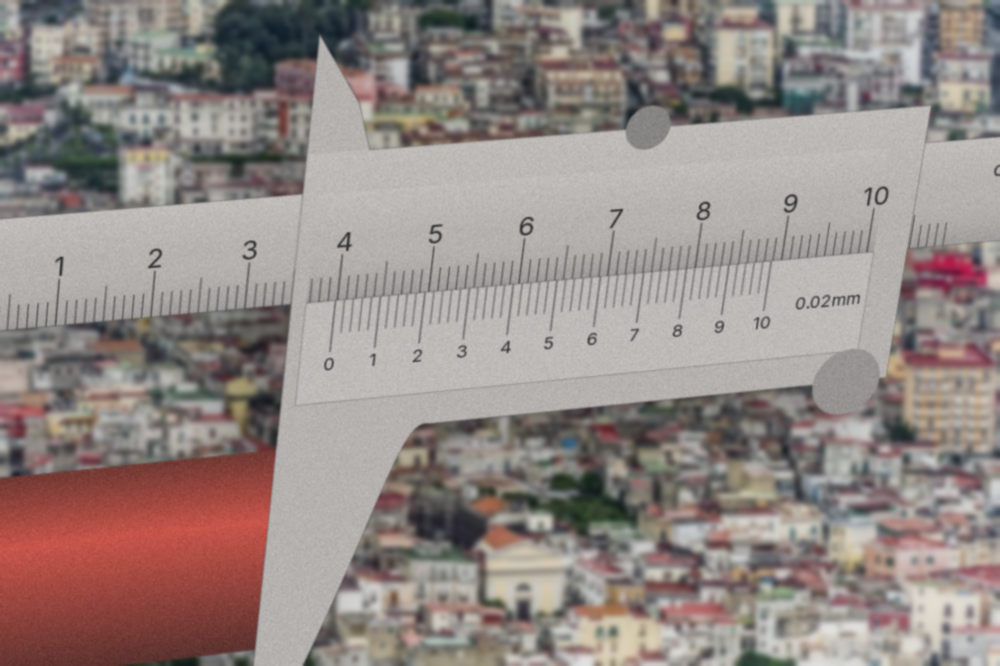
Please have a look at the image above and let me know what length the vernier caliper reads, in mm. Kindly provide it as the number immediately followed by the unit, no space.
39.8mm
